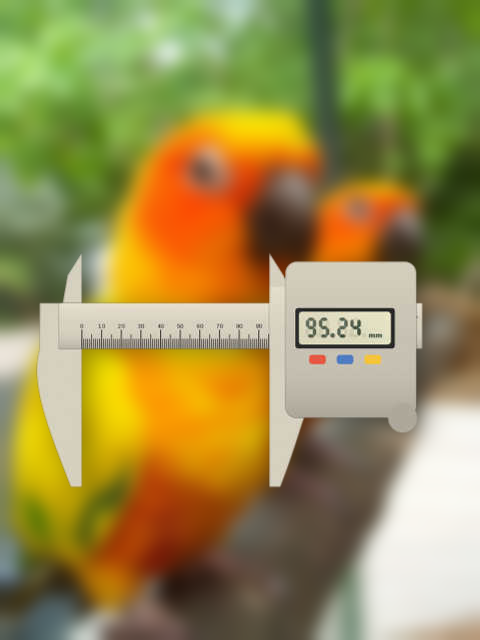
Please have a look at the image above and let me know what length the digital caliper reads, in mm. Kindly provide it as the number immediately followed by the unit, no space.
95.24mm
